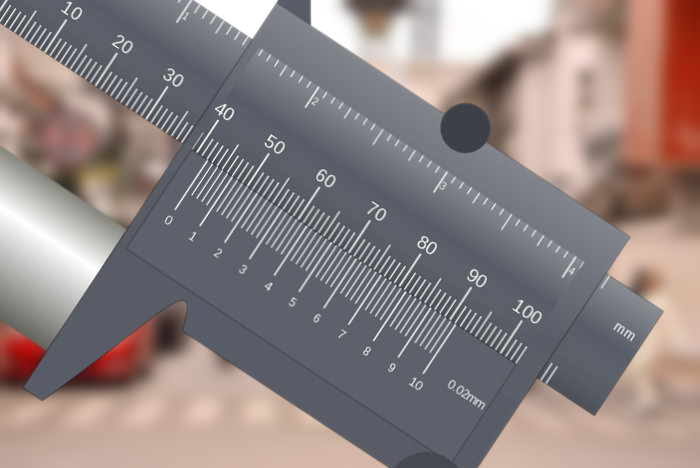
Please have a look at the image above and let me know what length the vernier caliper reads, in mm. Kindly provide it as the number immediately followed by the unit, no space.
42.2mm
